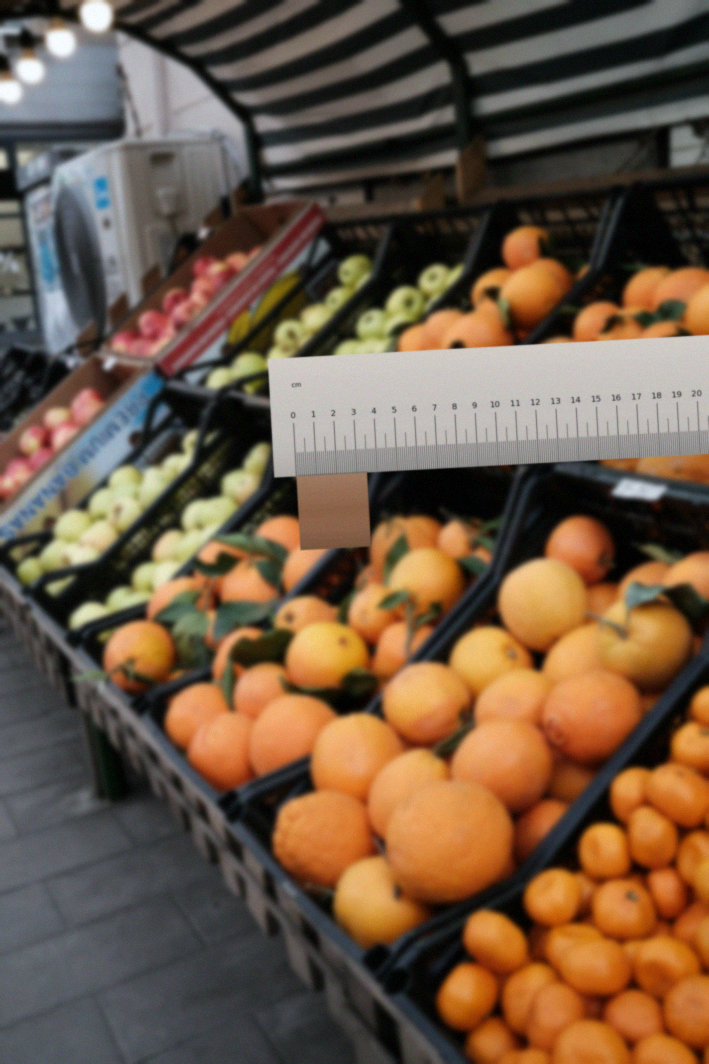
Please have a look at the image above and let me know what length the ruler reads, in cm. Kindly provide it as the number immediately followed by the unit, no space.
3.5cm
